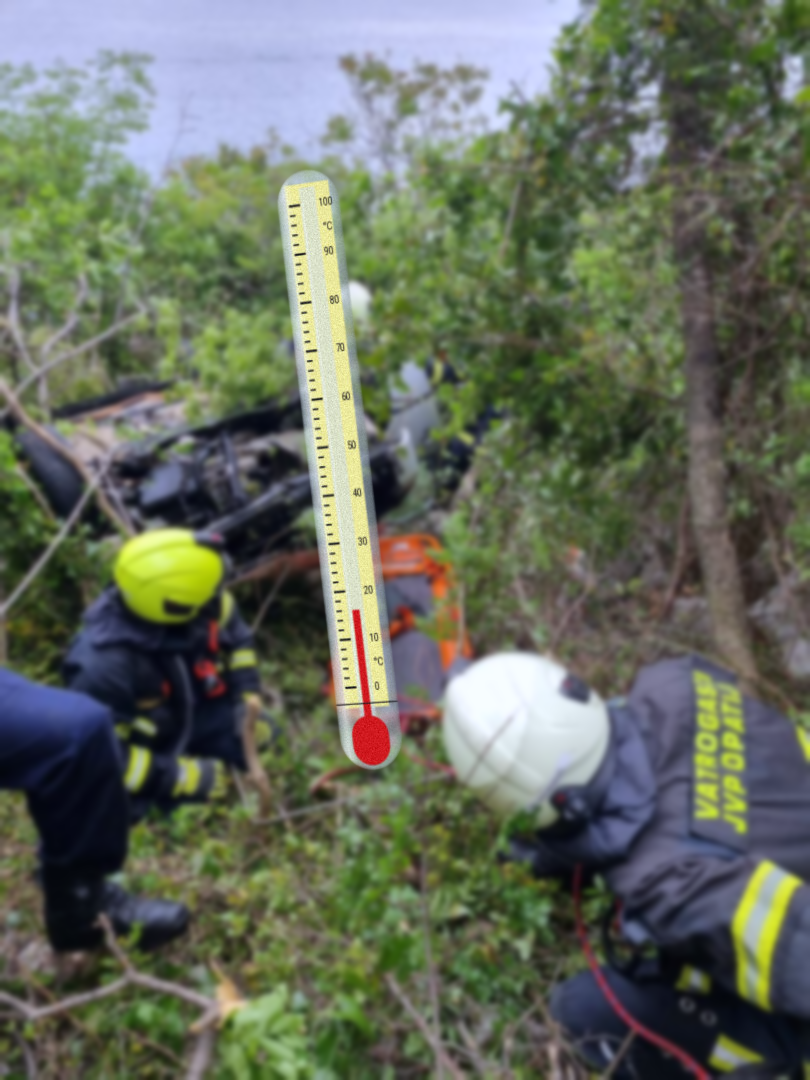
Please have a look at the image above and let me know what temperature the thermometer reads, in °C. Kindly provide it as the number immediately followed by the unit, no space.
16°C
